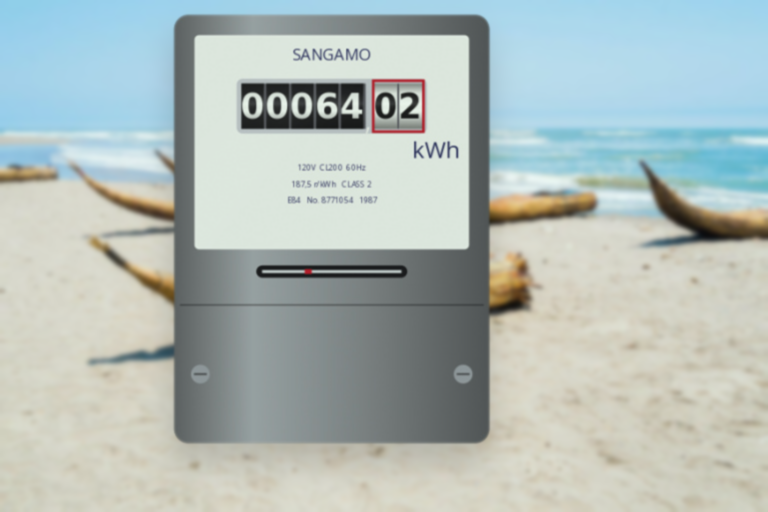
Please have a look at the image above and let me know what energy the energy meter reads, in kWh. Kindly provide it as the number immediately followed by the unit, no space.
64.02kWh
